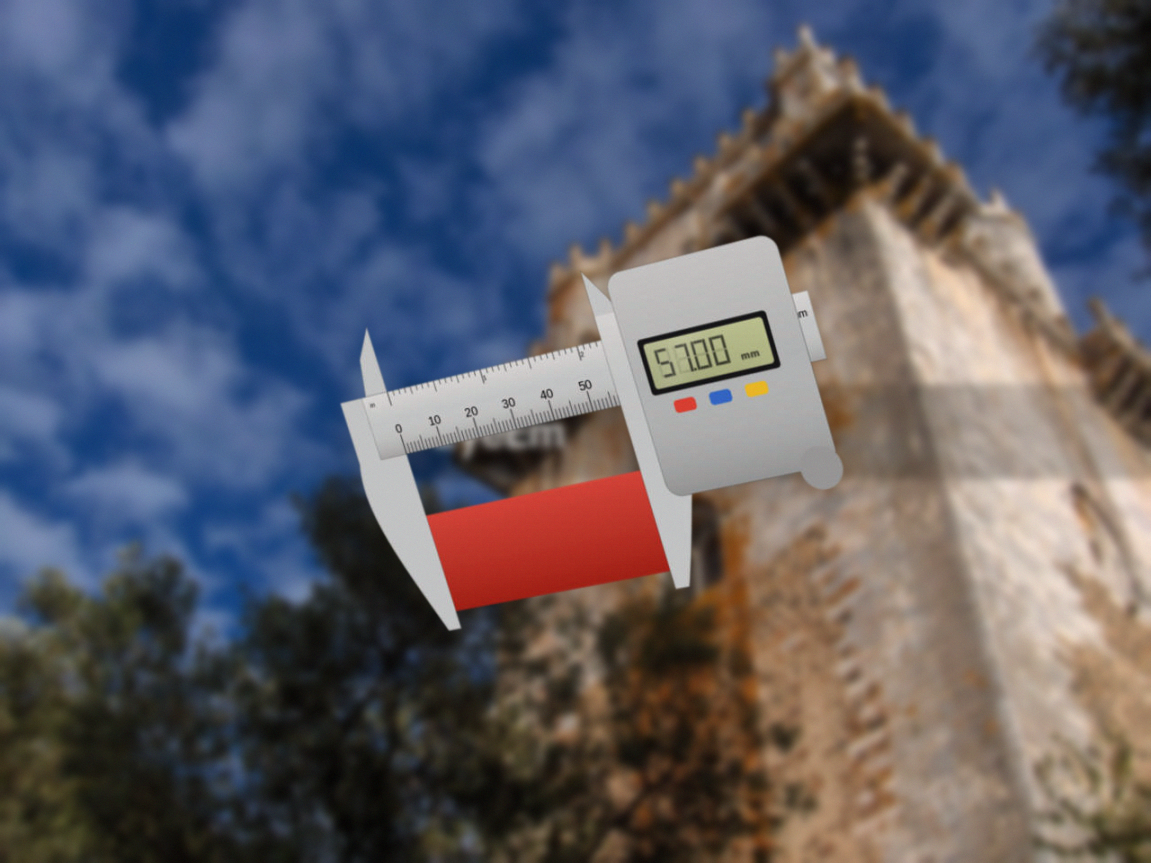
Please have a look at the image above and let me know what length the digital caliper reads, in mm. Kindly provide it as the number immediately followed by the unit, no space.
57.00mm
